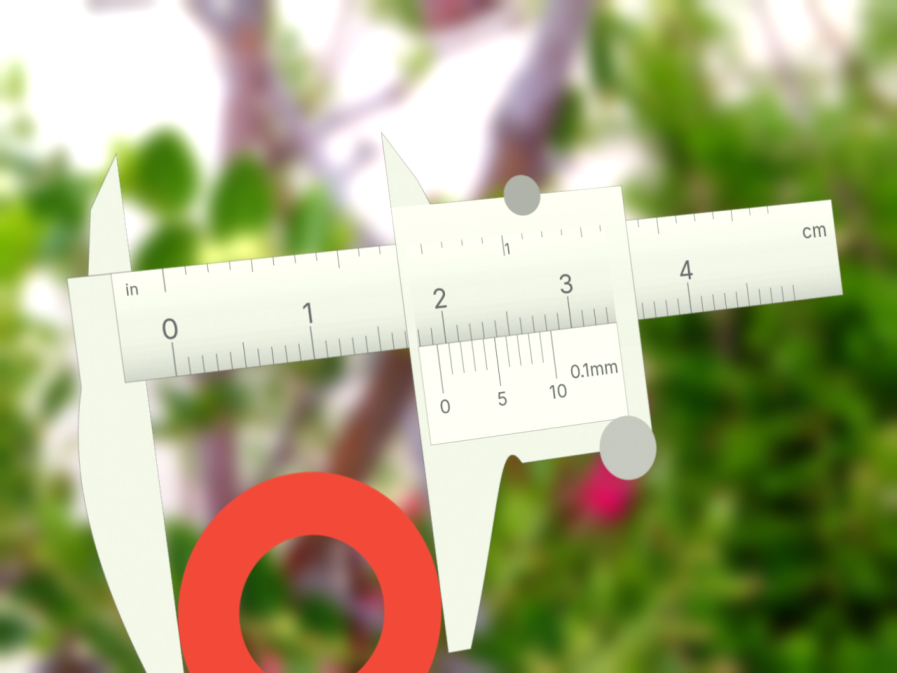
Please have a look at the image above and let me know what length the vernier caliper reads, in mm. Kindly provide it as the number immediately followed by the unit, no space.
19.3mm
